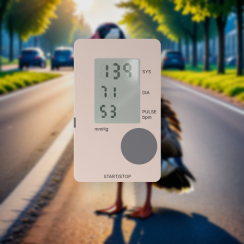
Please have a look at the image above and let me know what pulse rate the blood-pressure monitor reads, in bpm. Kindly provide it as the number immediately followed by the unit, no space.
53bpm
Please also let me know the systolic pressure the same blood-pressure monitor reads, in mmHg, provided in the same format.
139mmHg
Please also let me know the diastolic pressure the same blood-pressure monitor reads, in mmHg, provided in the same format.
71mmHg
